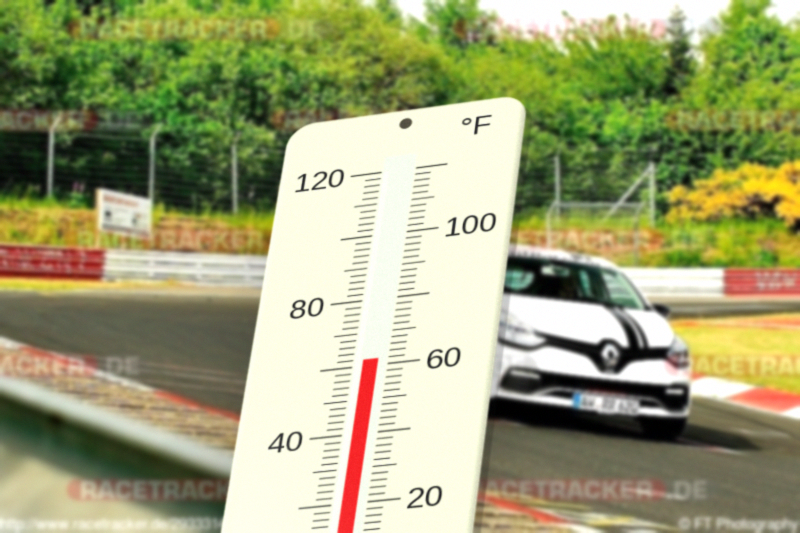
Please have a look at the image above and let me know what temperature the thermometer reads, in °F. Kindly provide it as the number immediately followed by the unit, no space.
62°F
